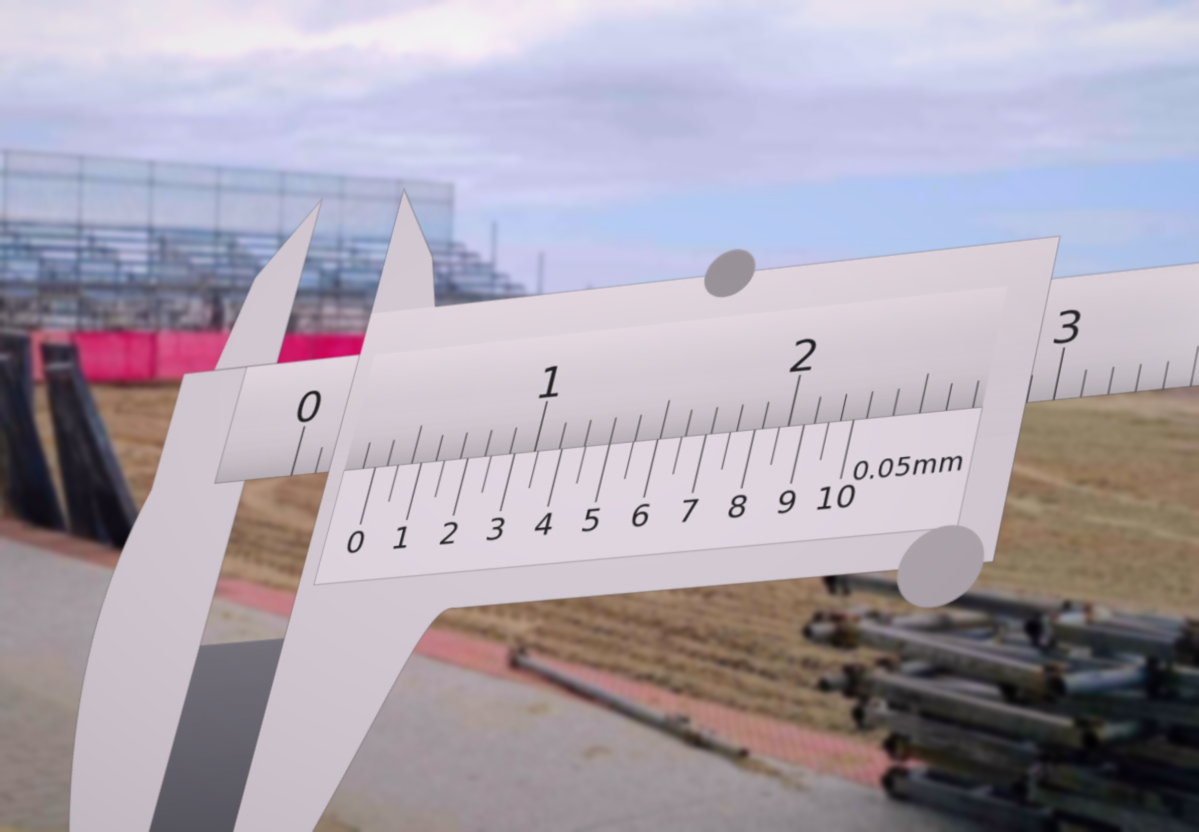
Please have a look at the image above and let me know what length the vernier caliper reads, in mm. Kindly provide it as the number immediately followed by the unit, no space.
3.5mm
